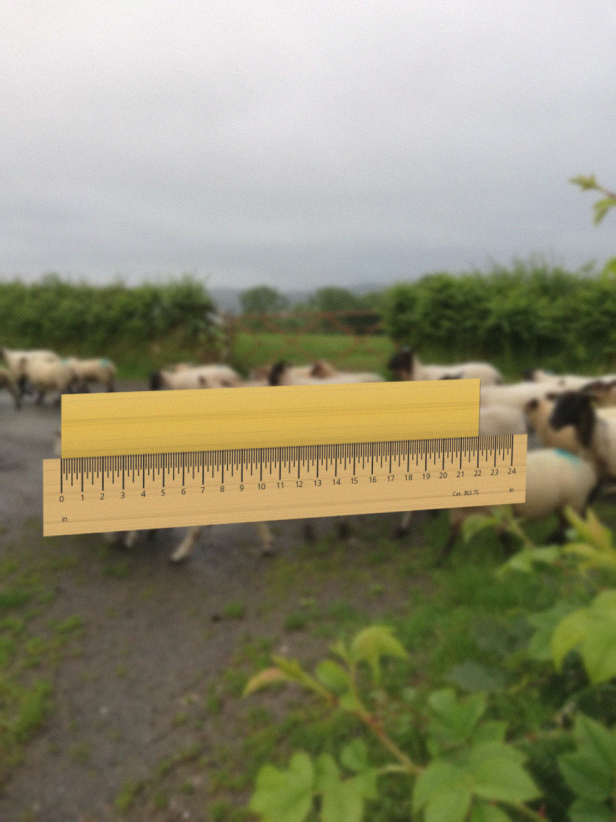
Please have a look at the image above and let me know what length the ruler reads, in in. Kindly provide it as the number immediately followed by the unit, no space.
22in
